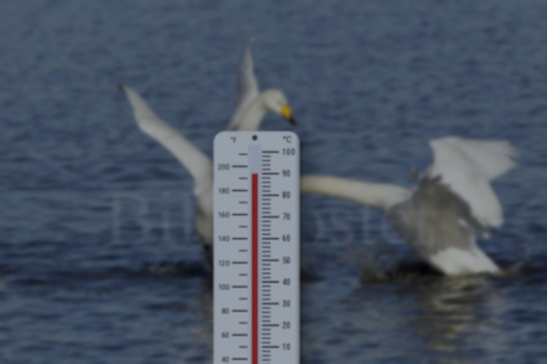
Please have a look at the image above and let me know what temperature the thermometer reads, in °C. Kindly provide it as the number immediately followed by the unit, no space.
90°C
